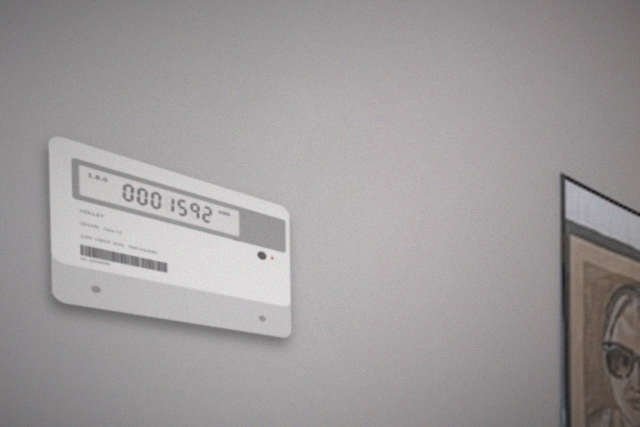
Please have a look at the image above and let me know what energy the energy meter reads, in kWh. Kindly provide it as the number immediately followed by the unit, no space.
1592kWh
